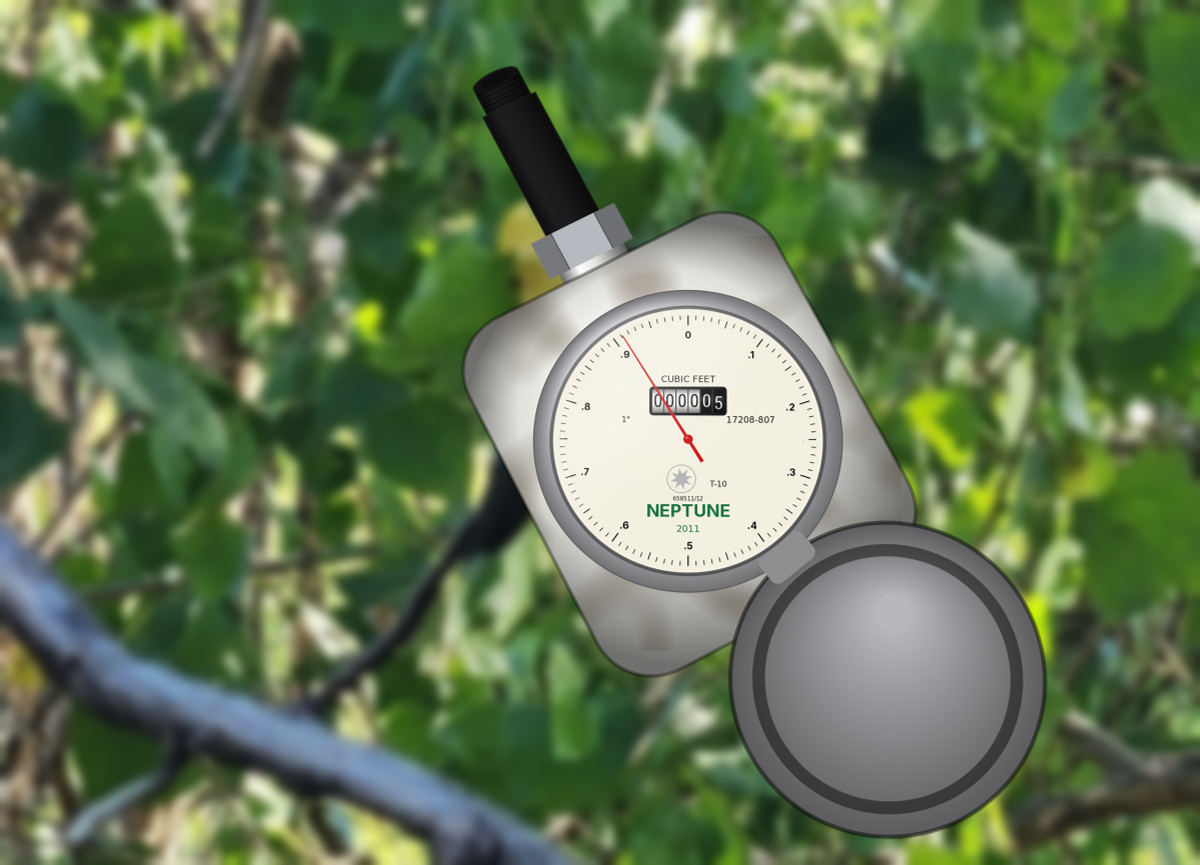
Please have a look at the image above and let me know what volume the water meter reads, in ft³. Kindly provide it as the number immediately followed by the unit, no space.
4.91ft³
